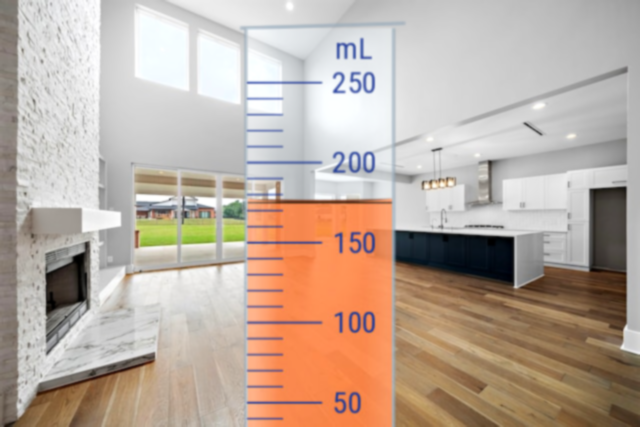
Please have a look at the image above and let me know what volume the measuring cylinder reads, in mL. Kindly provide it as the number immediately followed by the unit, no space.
175mL
